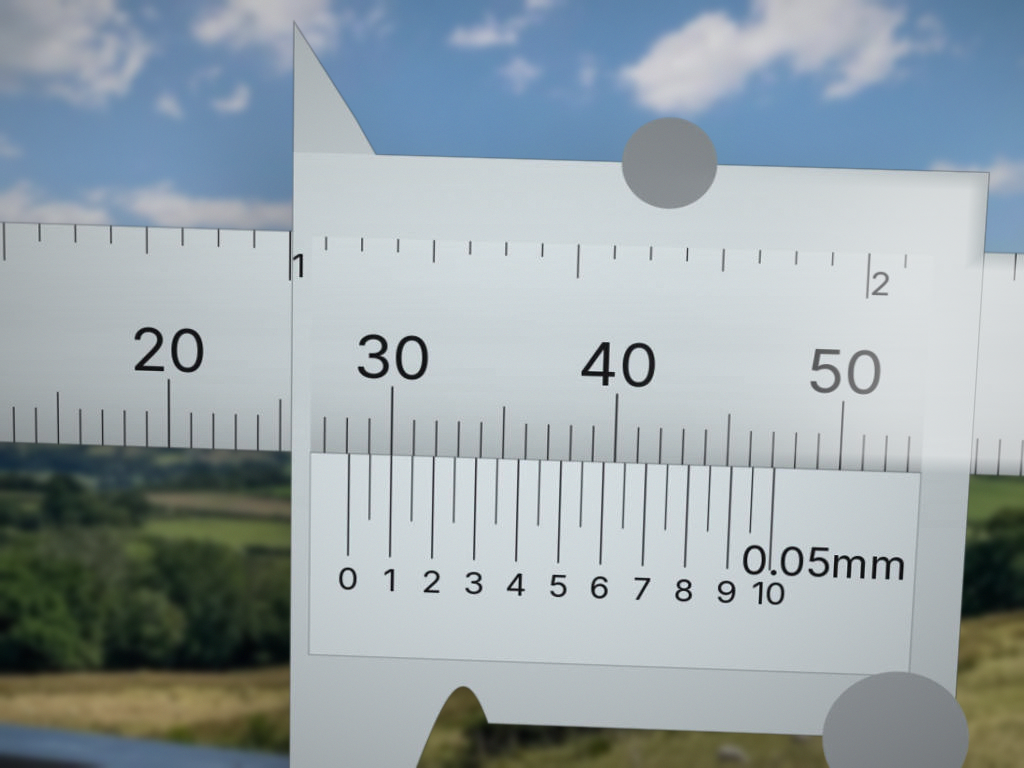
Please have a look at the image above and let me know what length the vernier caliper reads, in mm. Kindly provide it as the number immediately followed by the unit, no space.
28.1mm
